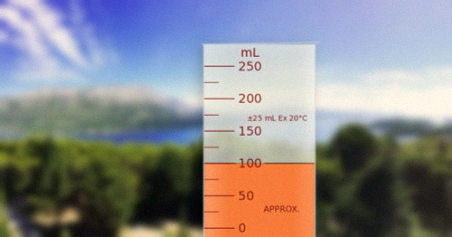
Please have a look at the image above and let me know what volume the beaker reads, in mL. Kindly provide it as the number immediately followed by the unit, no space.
100mL
